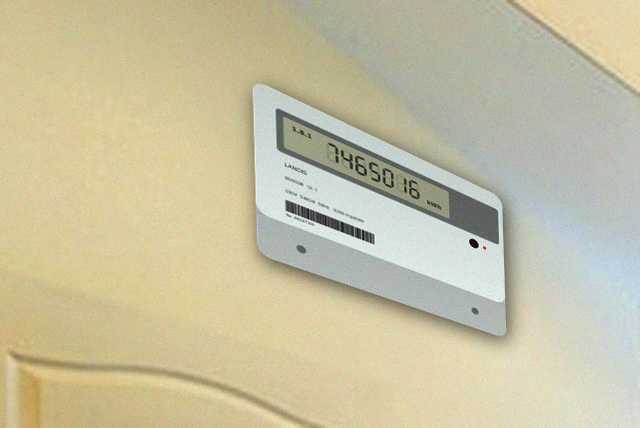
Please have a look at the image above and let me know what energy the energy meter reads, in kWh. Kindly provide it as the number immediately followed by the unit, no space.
7465016kWh
